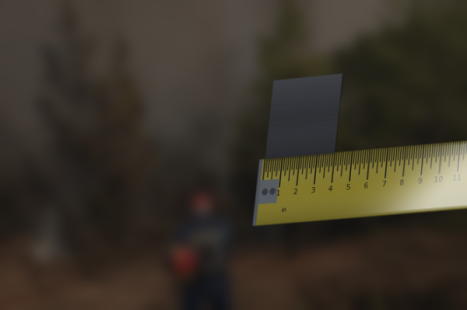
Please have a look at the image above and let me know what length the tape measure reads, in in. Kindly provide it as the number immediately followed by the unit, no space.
4in
